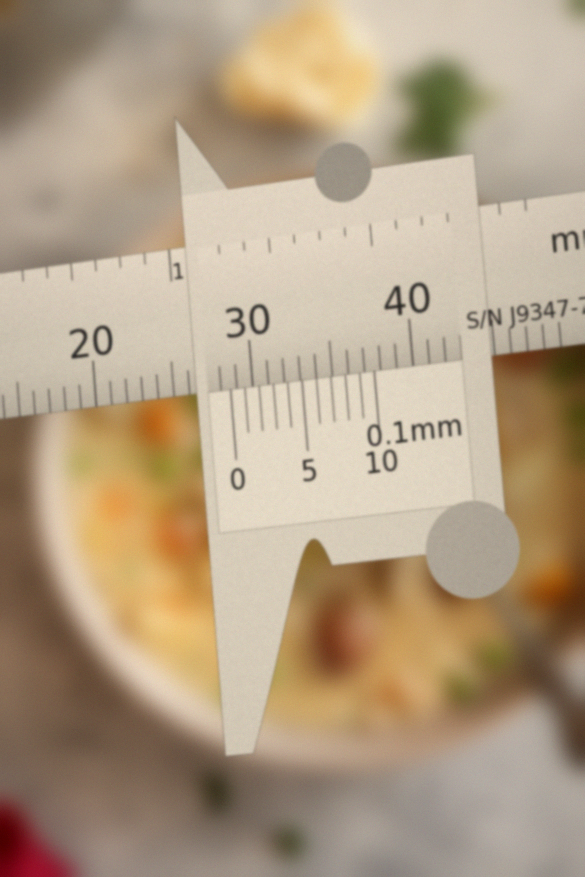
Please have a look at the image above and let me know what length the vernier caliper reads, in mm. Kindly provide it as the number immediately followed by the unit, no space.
28.6mm
